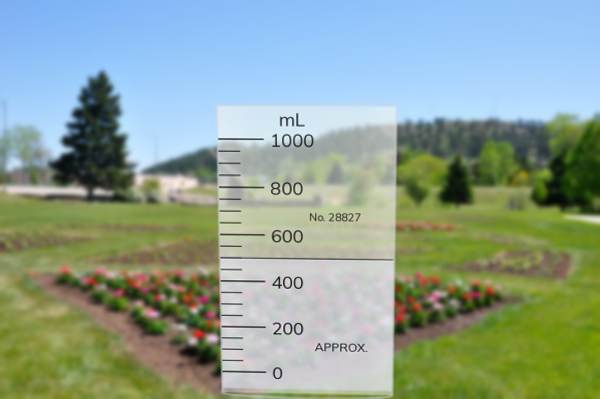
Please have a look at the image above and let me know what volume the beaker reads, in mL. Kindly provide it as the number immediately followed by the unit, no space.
500mL
